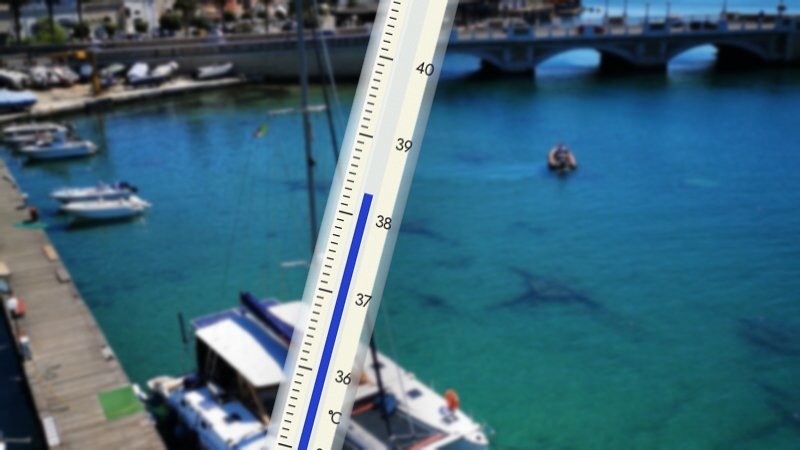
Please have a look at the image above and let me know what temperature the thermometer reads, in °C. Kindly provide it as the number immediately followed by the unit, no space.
38.3°C
